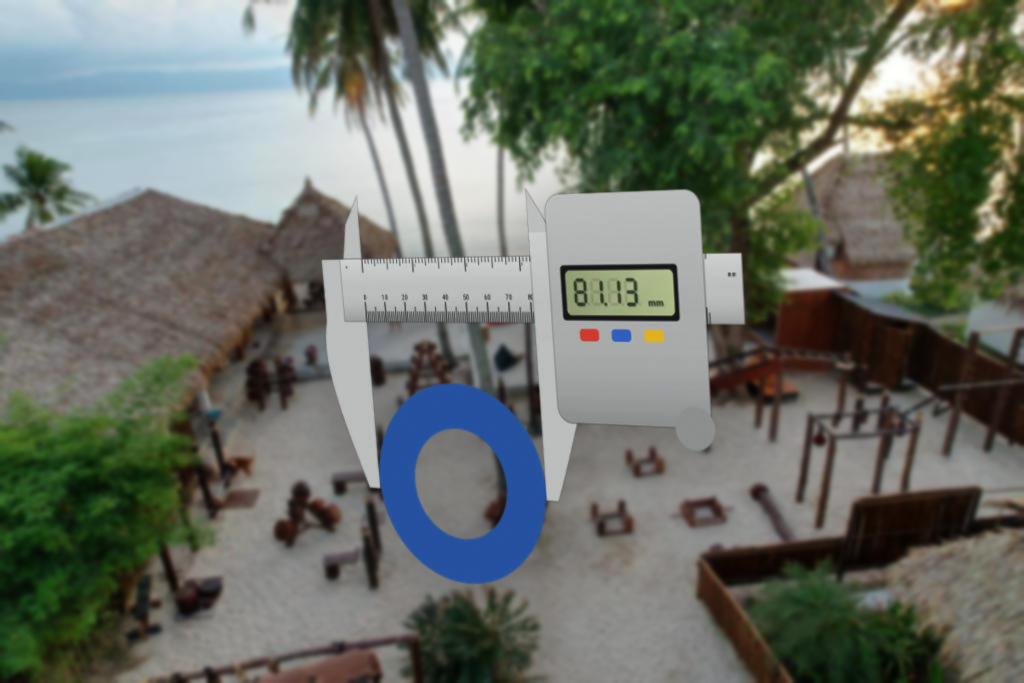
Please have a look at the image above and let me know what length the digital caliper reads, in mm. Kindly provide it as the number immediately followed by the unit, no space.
81.13mm
